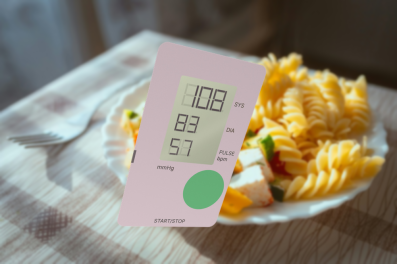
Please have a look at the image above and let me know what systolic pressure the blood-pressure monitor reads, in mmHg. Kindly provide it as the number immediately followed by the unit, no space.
108mmHg
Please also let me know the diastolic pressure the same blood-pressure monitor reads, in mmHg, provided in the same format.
83mmHg
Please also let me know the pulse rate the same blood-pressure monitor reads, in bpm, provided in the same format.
57bpm
